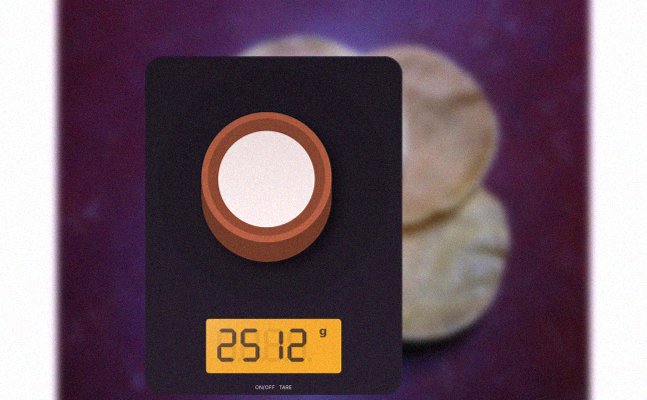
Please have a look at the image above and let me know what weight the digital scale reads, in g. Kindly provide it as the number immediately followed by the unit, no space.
2512g
